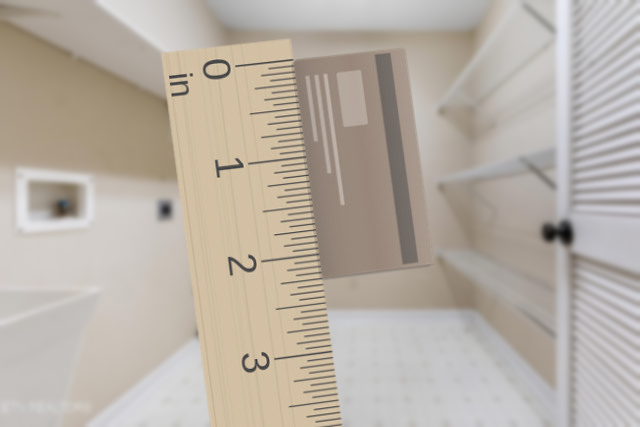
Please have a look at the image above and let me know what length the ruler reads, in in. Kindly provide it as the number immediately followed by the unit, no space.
2.25in
